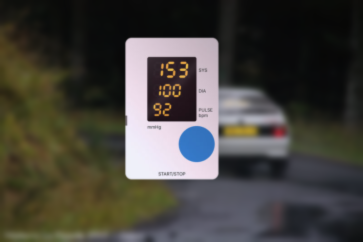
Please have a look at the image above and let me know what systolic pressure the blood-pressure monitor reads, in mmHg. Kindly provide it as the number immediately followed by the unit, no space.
153mmHg
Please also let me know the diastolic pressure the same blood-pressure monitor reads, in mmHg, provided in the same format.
100mmHg
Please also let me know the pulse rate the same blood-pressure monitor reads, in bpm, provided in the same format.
92bpm
